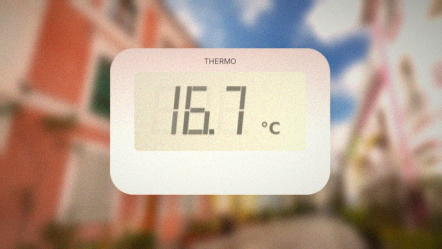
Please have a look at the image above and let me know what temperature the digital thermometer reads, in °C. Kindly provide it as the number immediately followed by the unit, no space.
16.7°C
